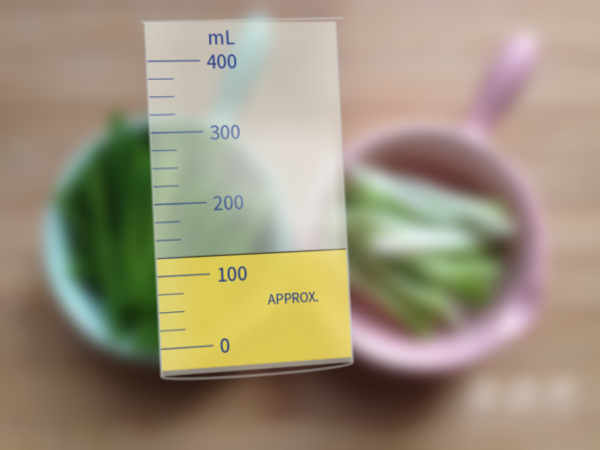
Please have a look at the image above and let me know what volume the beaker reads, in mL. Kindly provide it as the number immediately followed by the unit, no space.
125mL
